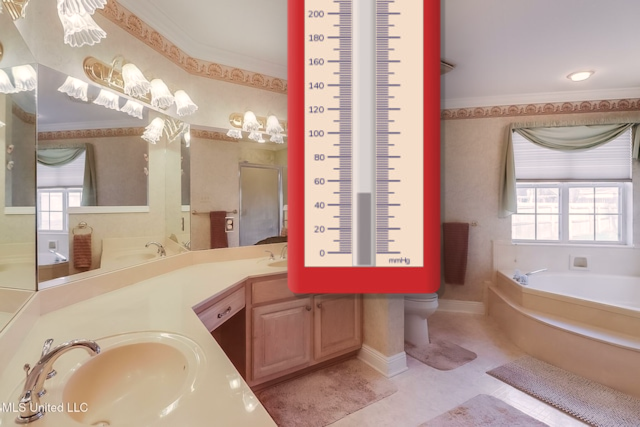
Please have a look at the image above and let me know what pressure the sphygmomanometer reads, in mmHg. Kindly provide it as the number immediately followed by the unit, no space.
50mmHg
